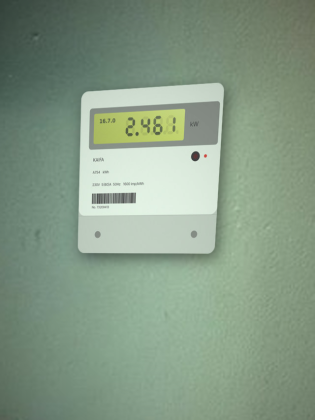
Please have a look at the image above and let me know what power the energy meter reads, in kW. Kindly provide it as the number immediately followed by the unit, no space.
2.461kW
